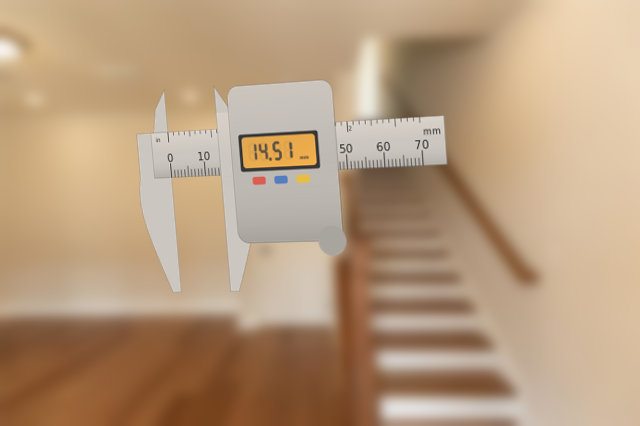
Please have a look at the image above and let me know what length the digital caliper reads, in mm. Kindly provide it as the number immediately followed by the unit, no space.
14.51mm
